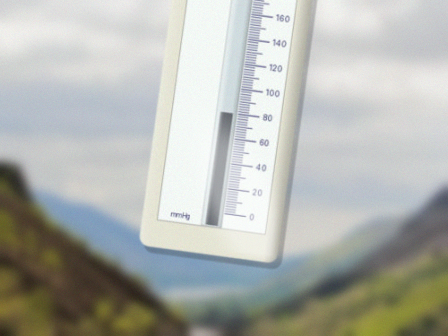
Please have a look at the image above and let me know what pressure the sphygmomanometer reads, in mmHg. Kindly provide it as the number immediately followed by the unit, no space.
80mmHg
